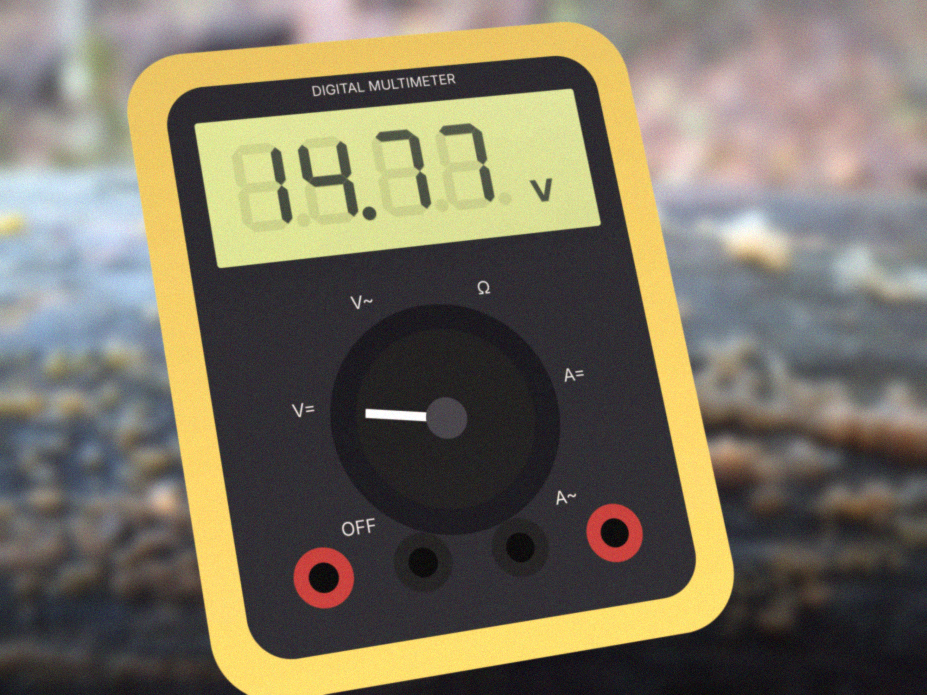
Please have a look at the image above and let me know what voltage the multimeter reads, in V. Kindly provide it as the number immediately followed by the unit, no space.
14.77V
